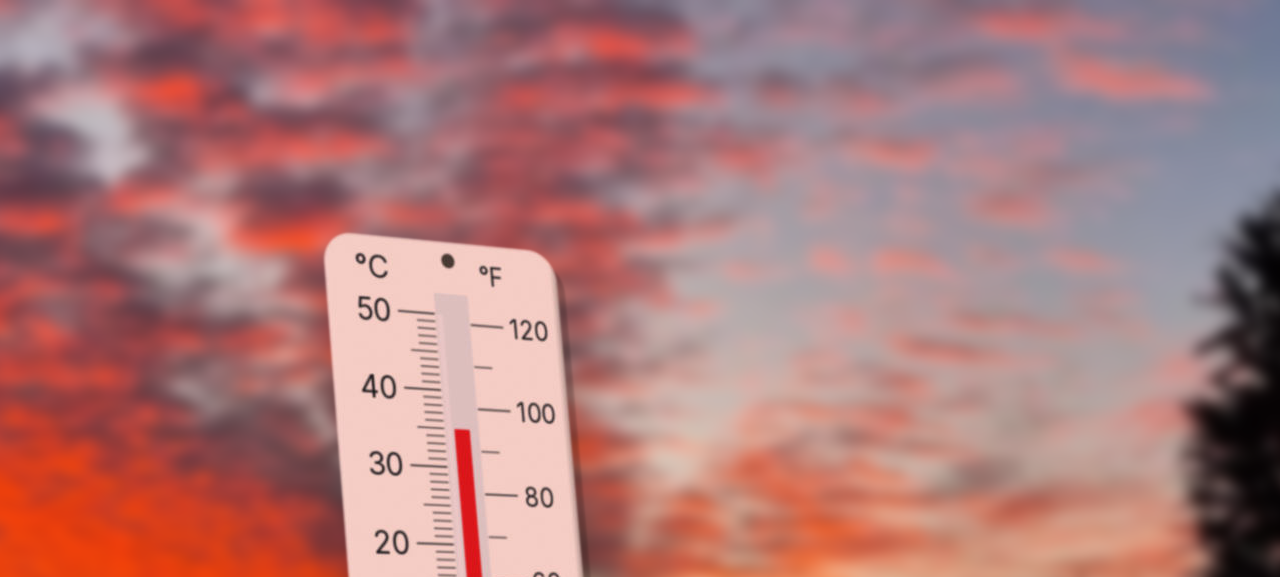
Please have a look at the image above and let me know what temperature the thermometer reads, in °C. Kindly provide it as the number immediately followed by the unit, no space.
35°C
